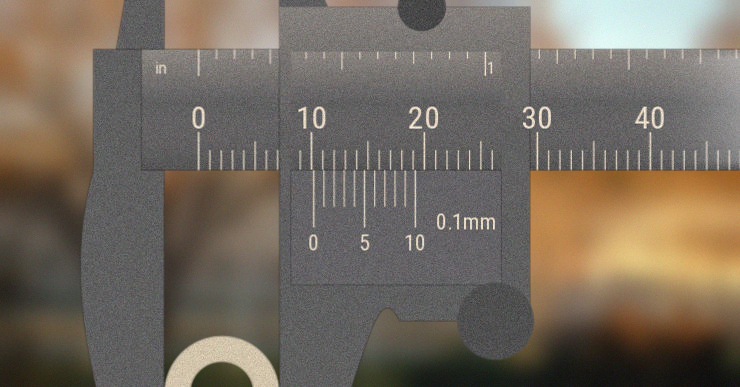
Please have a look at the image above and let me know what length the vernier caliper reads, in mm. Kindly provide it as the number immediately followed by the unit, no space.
10.2mm
